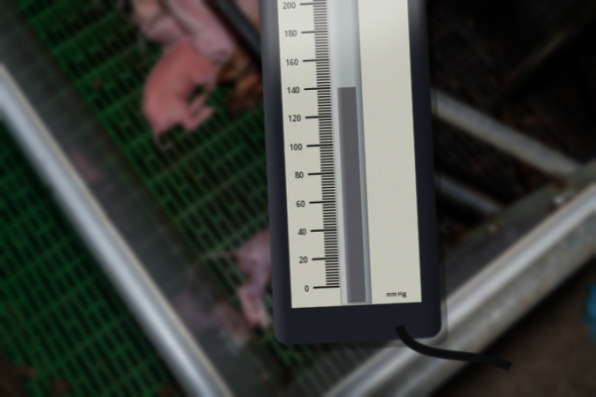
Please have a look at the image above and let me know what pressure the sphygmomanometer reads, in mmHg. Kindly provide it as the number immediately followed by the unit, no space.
140mmHg
